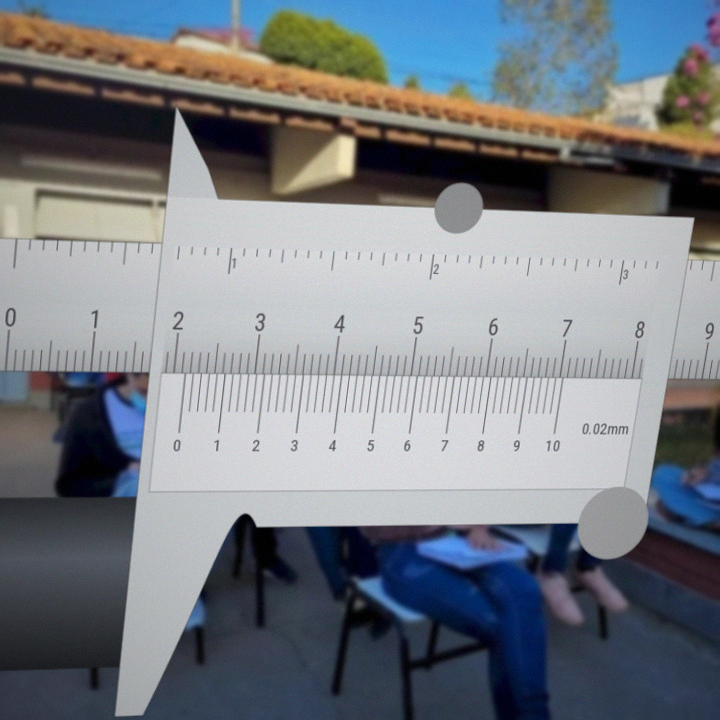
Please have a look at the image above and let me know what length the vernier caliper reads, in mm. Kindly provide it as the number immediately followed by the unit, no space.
21.4mm
